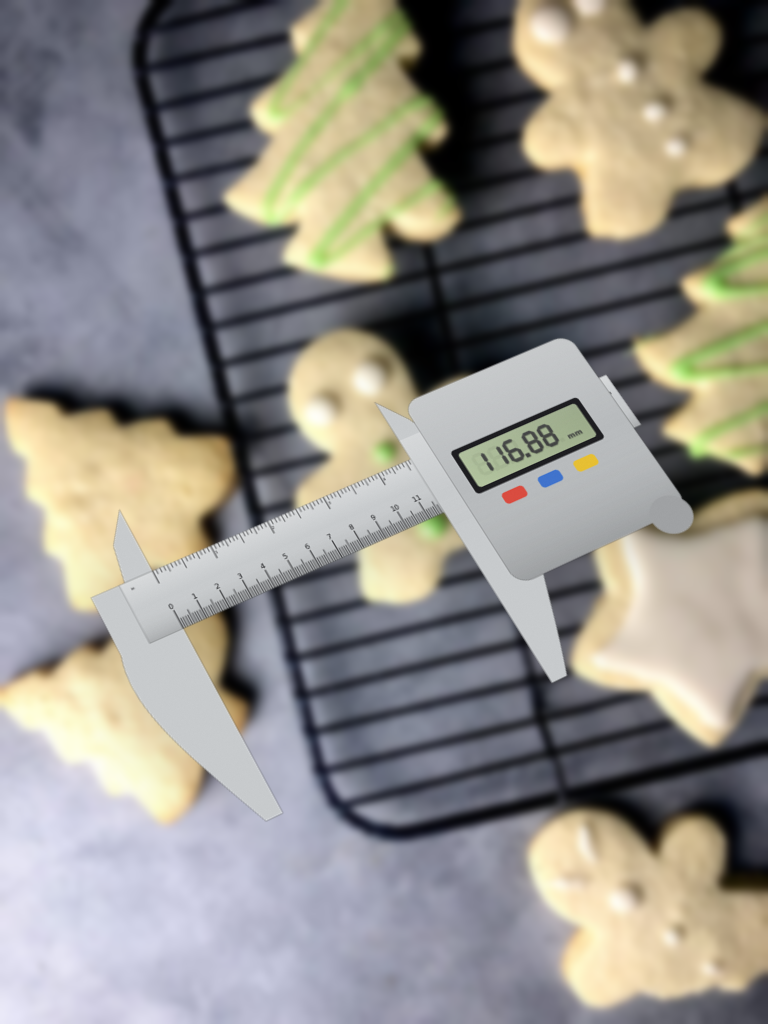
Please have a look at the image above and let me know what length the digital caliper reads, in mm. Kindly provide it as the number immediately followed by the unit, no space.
116.88mm
